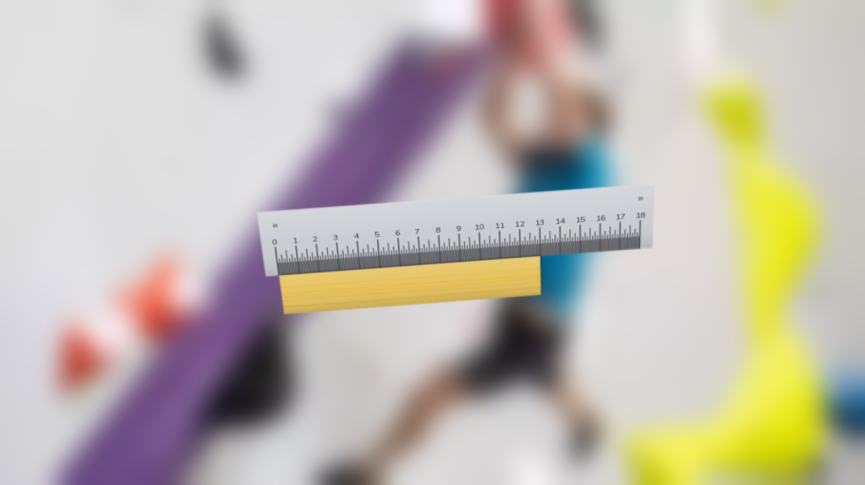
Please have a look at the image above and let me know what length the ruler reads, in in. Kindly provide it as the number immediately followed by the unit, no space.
13in
